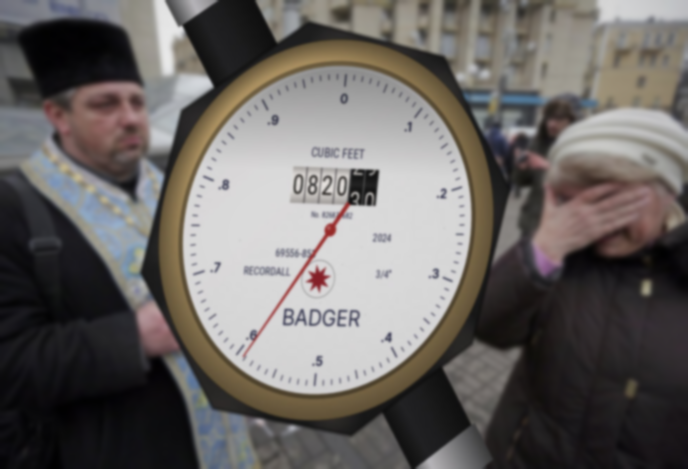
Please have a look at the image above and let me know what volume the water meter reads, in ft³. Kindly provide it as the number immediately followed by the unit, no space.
82029.59ft³
